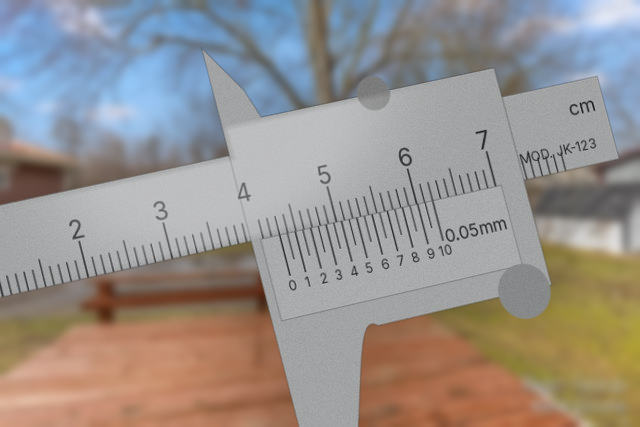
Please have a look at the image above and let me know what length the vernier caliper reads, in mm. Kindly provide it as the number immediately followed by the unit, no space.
43.0mm
